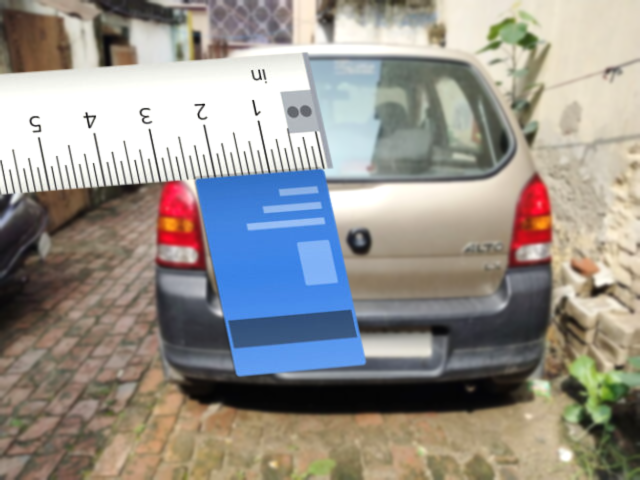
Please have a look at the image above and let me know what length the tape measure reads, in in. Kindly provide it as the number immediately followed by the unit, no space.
2.375in
